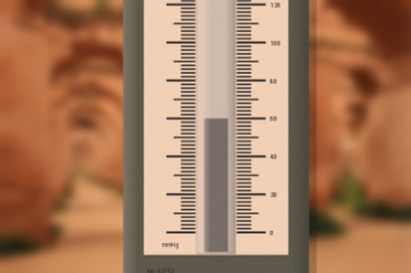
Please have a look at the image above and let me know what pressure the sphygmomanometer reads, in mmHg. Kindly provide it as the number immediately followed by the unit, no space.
60mmHg
